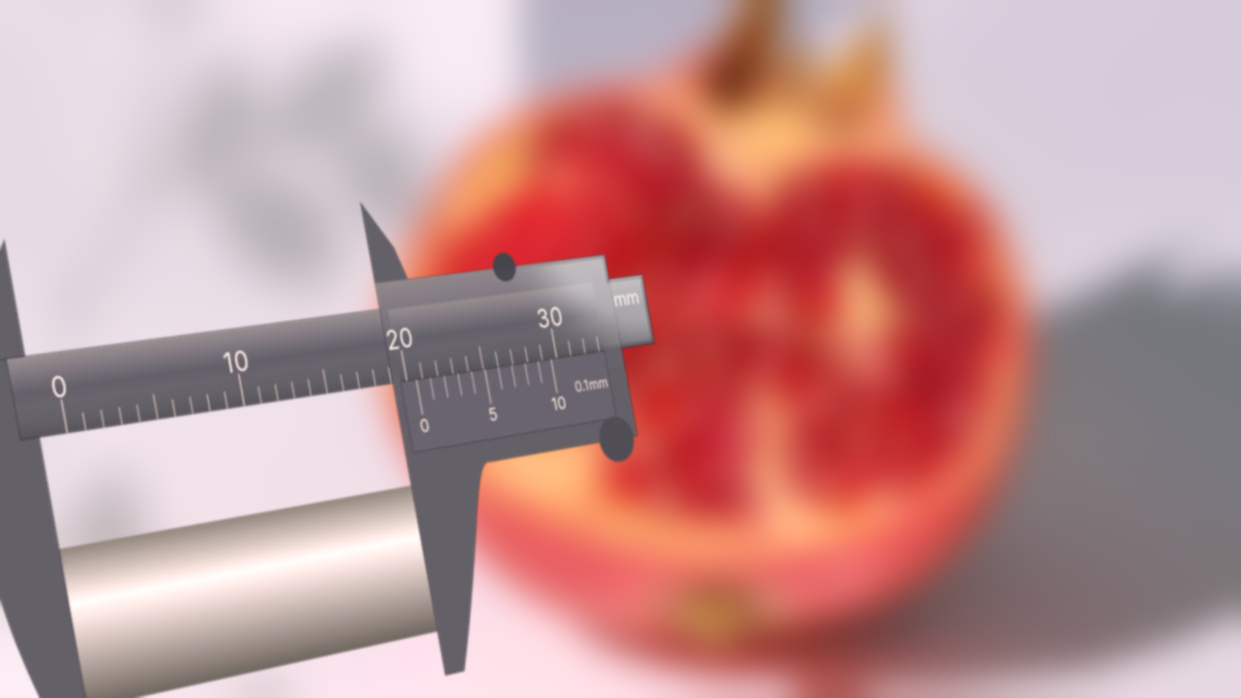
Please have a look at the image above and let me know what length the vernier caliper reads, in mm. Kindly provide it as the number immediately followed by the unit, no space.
20.6mm
